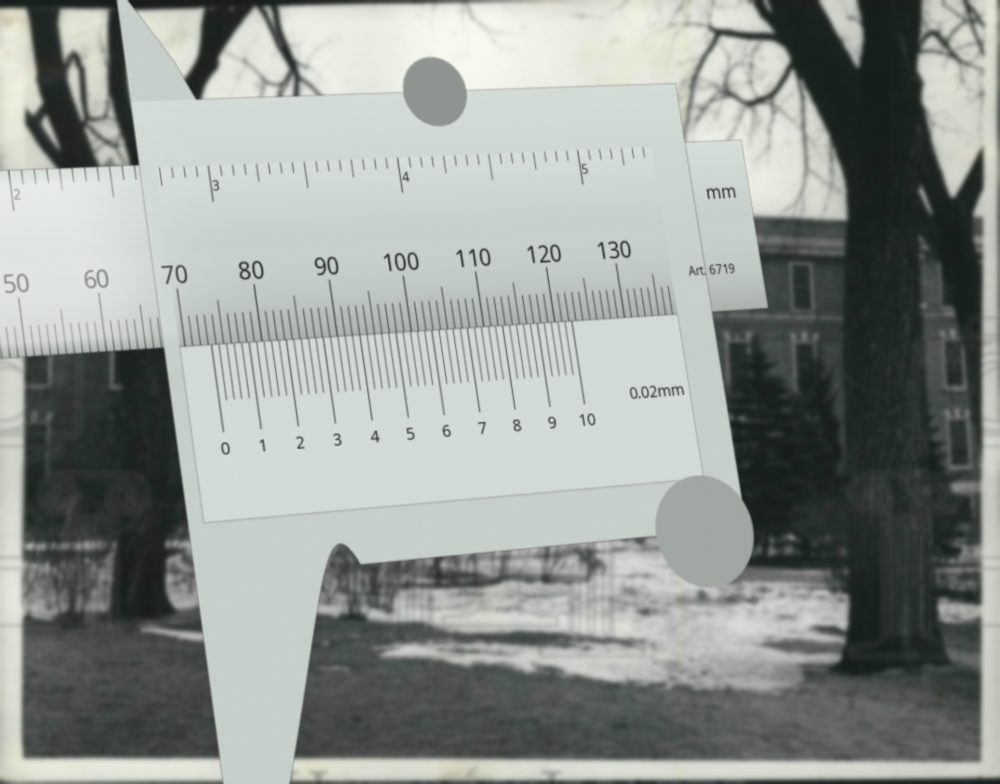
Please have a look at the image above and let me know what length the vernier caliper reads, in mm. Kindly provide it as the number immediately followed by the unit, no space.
73.4mm
